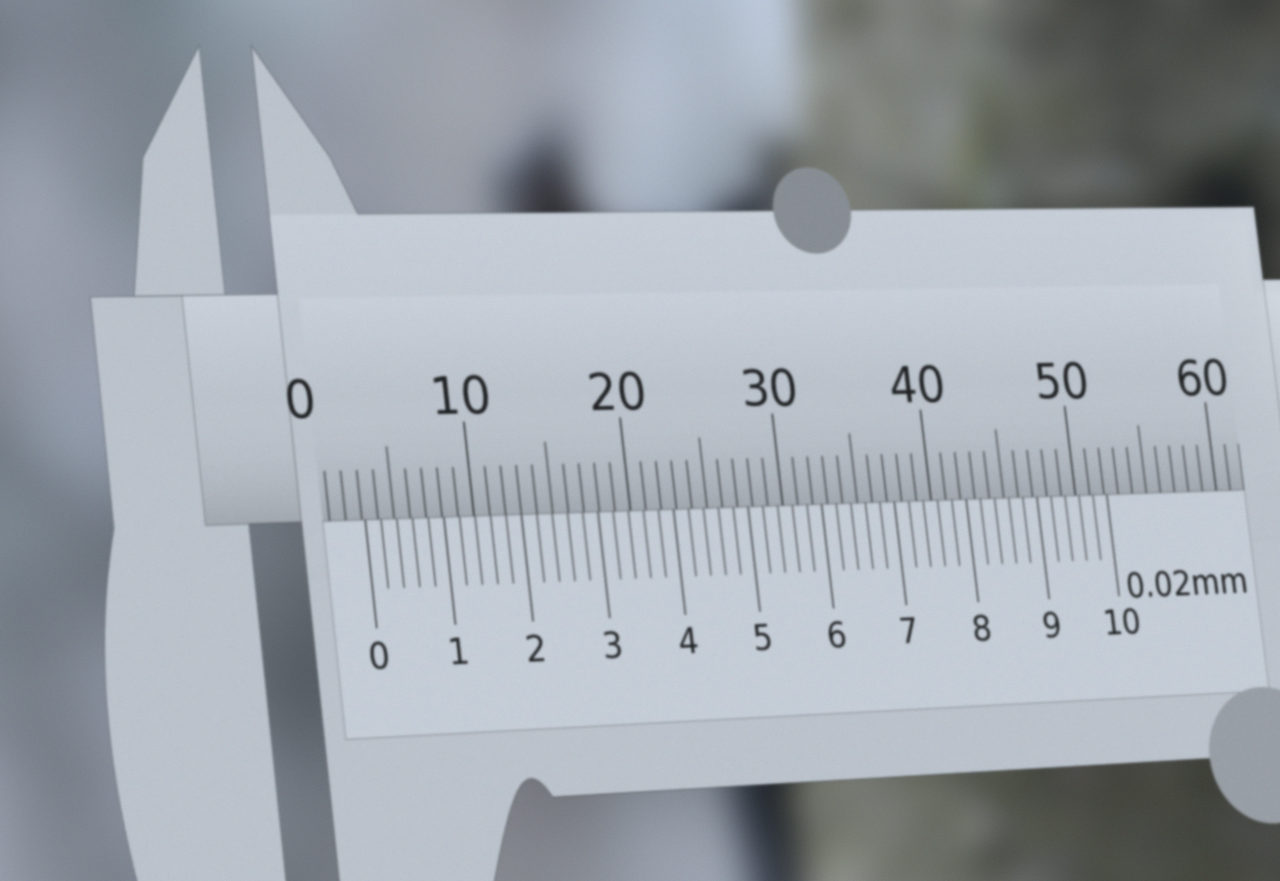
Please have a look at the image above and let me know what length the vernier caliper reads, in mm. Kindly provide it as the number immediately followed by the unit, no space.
3.2mm
